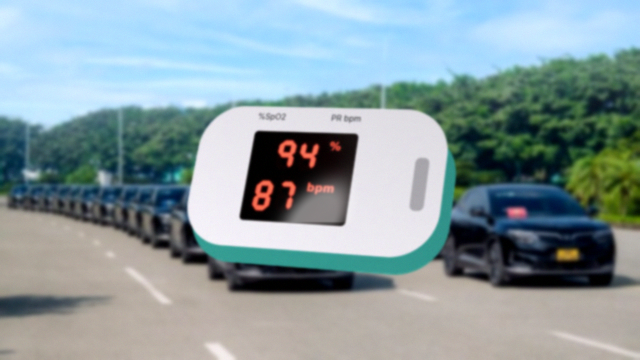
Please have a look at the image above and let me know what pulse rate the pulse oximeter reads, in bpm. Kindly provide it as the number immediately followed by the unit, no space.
87bpm
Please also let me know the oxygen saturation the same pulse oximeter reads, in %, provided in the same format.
94%
